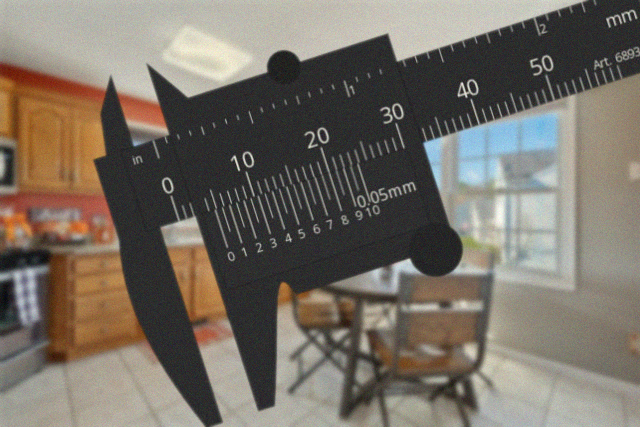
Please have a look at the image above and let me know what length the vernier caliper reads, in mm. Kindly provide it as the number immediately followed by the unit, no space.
4.8mm
